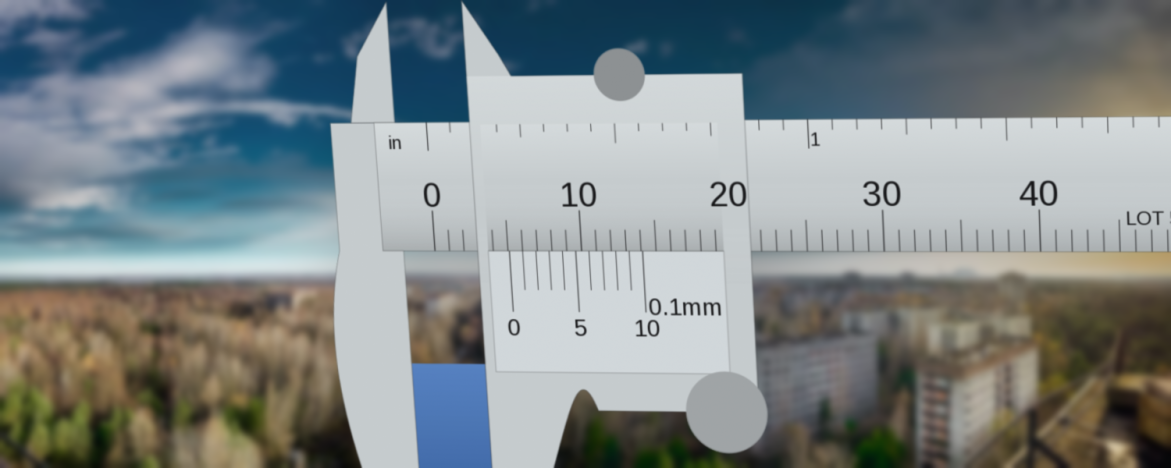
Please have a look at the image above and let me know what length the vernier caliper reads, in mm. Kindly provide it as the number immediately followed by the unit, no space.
5.1mm
